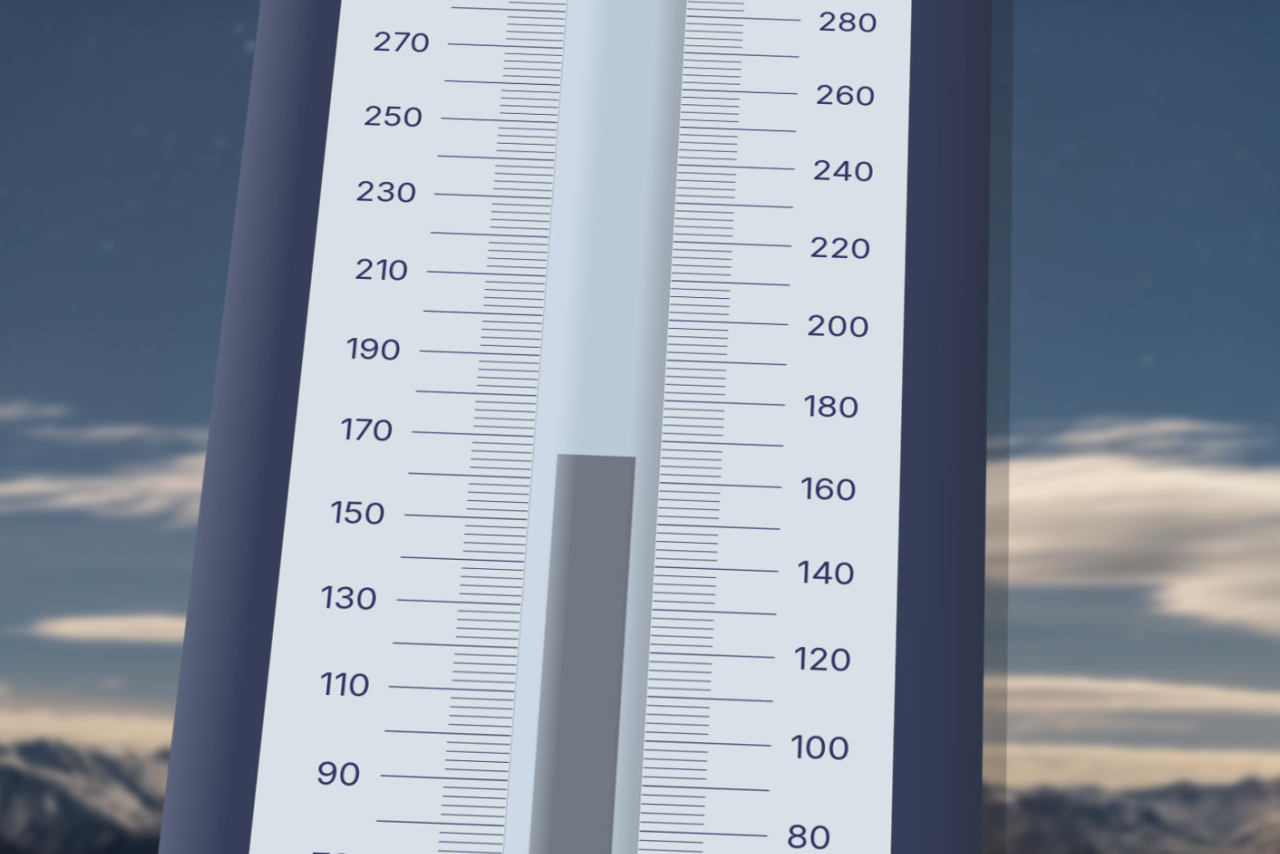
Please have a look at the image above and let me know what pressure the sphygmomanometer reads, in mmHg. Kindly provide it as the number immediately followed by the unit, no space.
166mmHg
